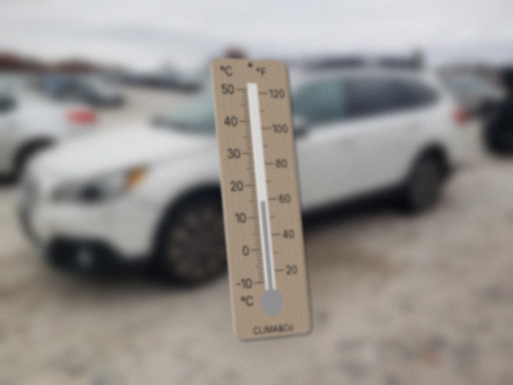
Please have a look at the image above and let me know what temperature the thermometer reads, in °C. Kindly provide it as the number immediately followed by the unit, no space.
15°C
